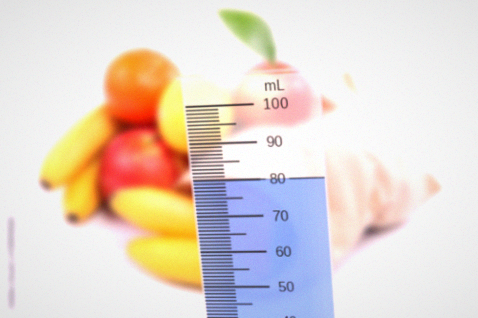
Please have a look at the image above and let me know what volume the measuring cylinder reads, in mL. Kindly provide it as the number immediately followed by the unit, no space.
80mL
